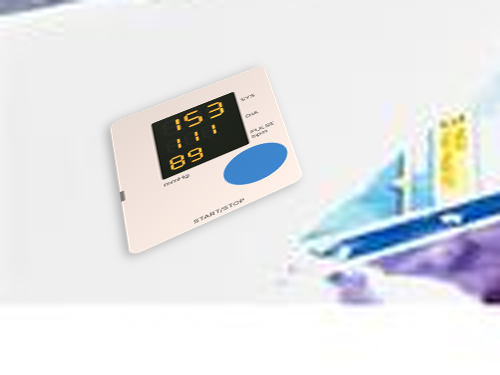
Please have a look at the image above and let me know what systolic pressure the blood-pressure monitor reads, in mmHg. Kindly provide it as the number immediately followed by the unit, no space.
153mmHg
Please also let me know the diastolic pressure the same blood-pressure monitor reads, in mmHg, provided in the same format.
111mmHg
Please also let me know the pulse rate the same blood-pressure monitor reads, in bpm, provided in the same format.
89bpm
